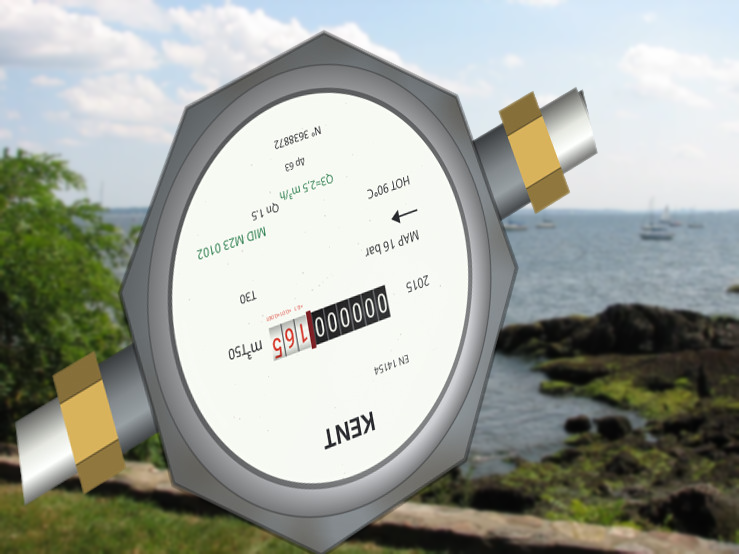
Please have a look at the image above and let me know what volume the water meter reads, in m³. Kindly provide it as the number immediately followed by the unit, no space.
0.165m³
